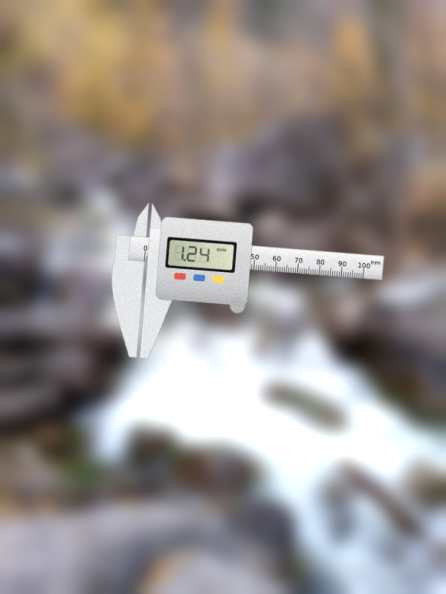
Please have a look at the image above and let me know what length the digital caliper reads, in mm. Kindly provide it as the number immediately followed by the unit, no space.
1.24mm
